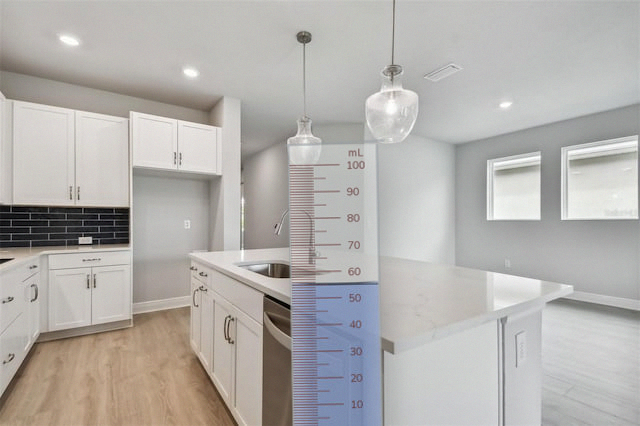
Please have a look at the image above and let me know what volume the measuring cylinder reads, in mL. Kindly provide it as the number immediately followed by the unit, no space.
55mL
